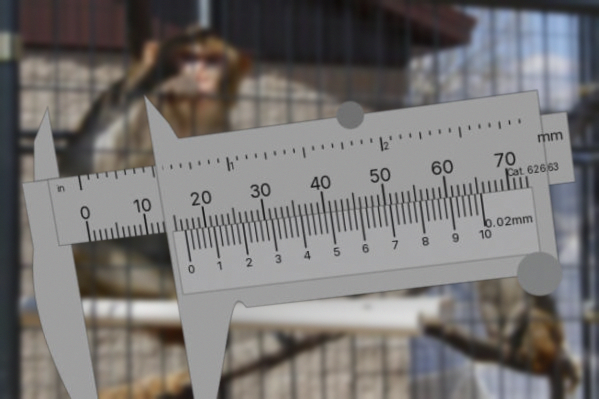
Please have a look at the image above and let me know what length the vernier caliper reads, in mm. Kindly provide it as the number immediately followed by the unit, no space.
16.5mm
